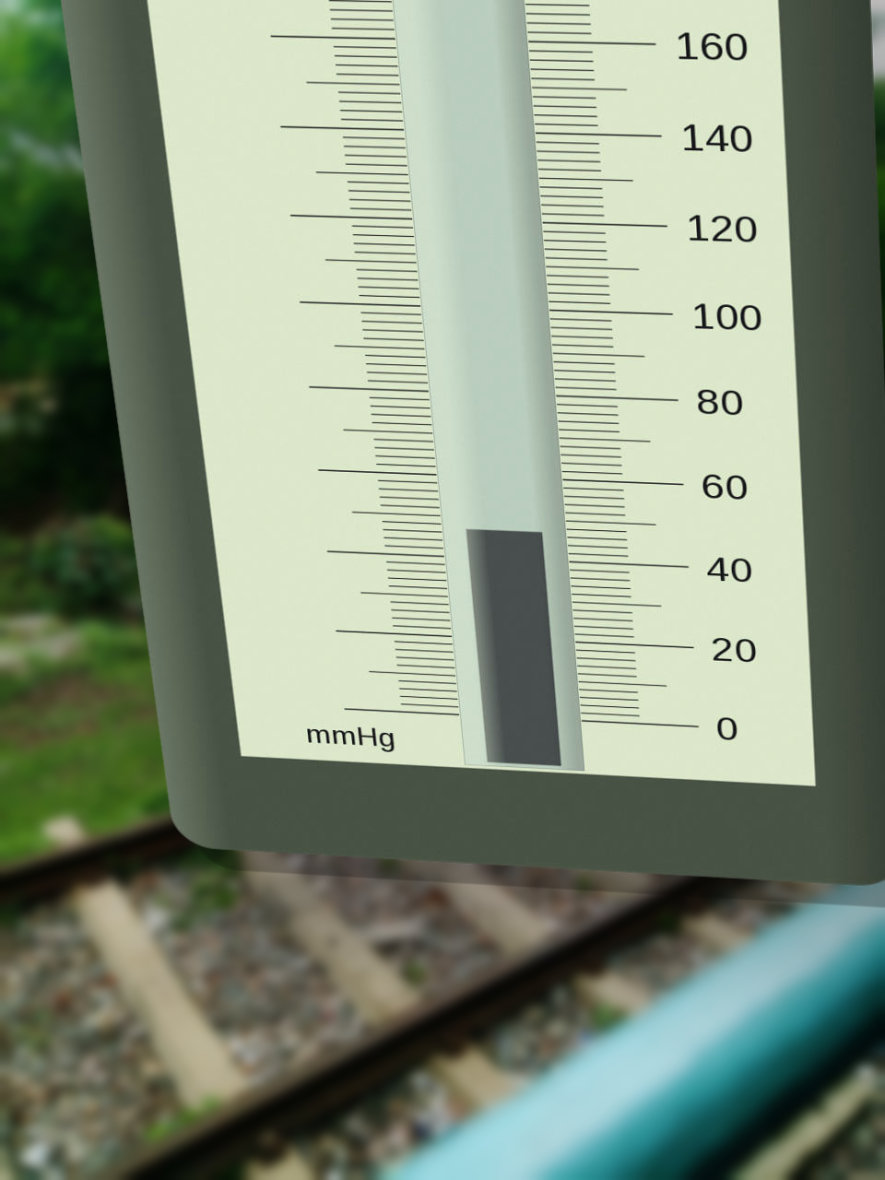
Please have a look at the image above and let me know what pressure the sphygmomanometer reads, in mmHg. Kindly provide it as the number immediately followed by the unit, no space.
47mmHg
